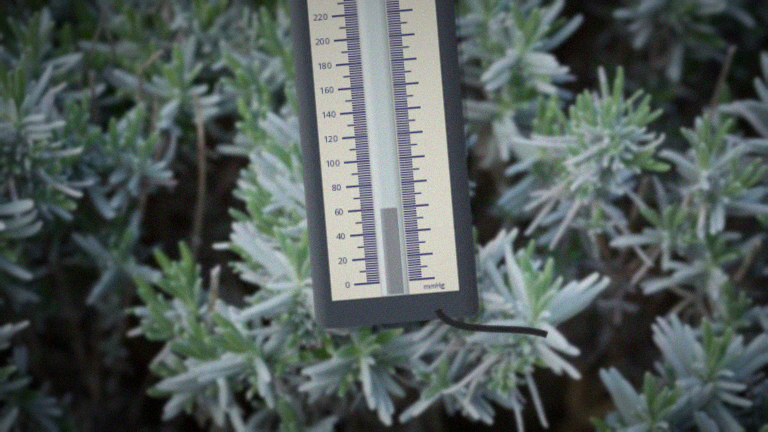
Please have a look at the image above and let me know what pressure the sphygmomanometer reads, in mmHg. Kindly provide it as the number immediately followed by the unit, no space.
60mmHg
